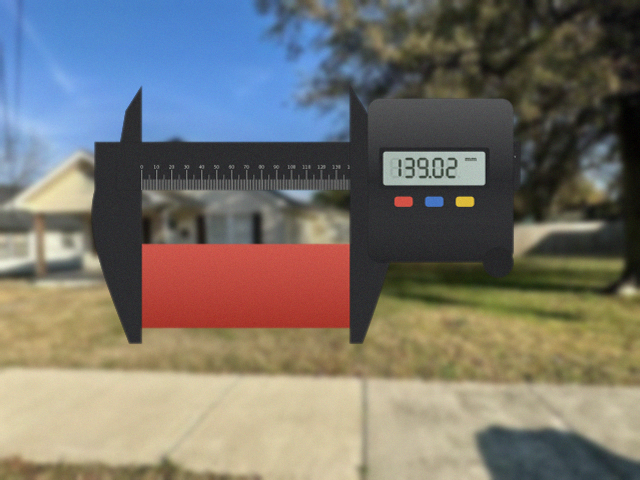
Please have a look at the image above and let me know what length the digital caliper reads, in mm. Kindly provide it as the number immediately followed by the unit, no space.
139.02mm
